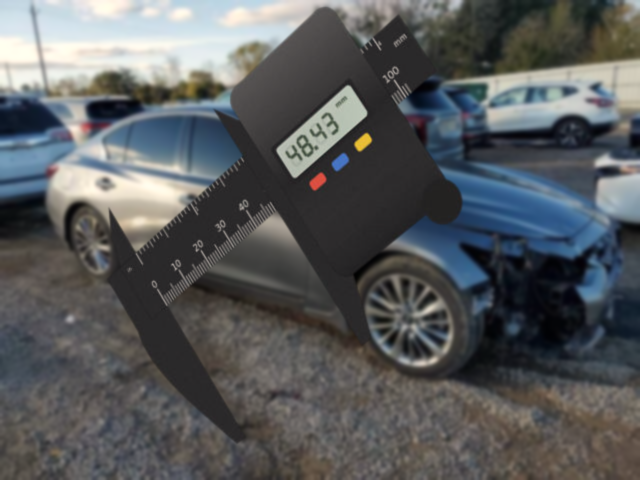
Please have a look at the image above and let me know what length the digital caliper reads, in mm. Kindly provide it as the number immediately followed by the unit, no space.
48.43mm
